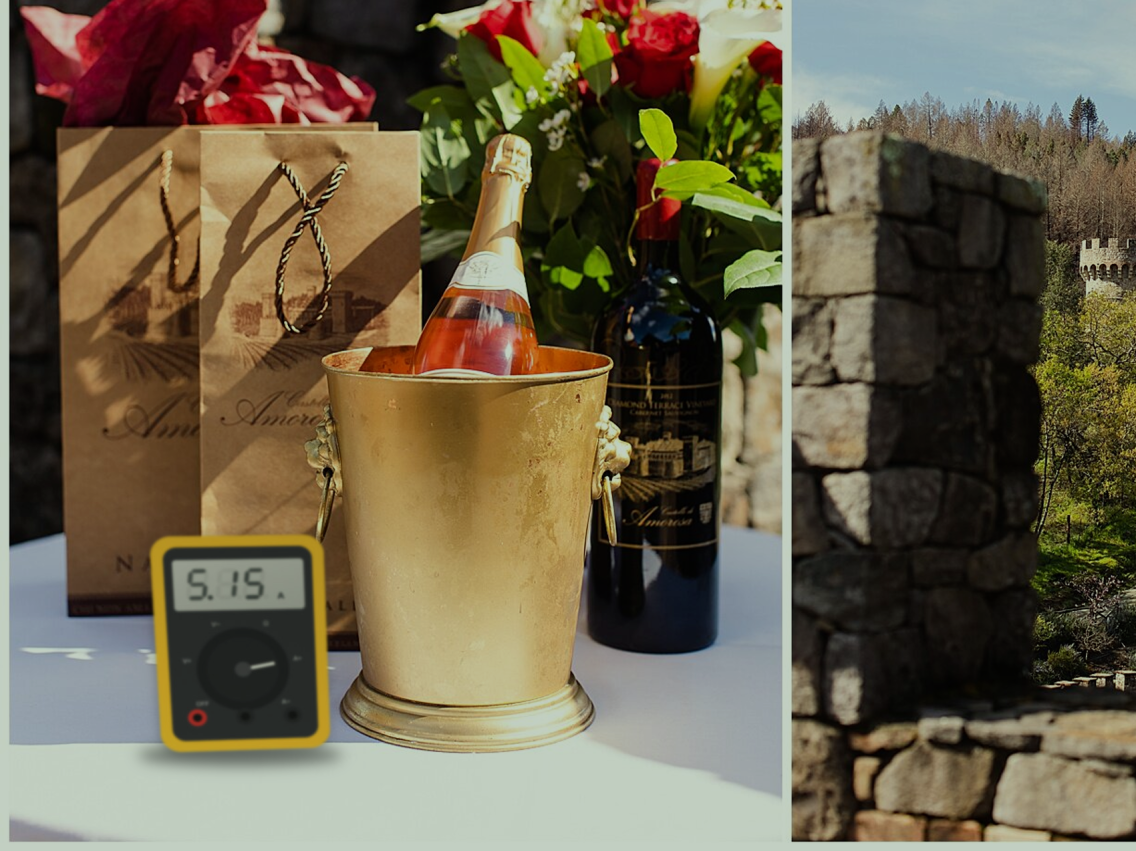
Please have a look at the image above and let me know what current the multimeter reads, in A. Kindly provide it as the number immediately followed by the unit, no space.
5.15A
